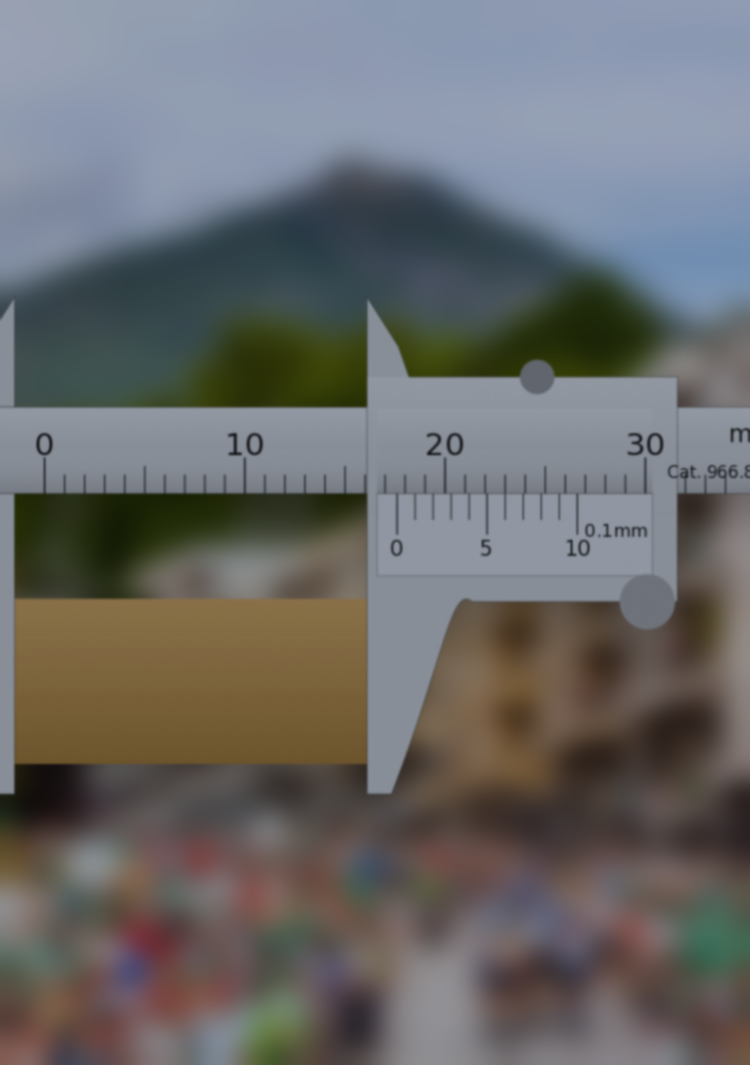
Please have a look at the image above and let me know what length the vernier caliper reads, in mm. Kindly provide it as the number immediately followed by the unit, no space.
17.6mm
